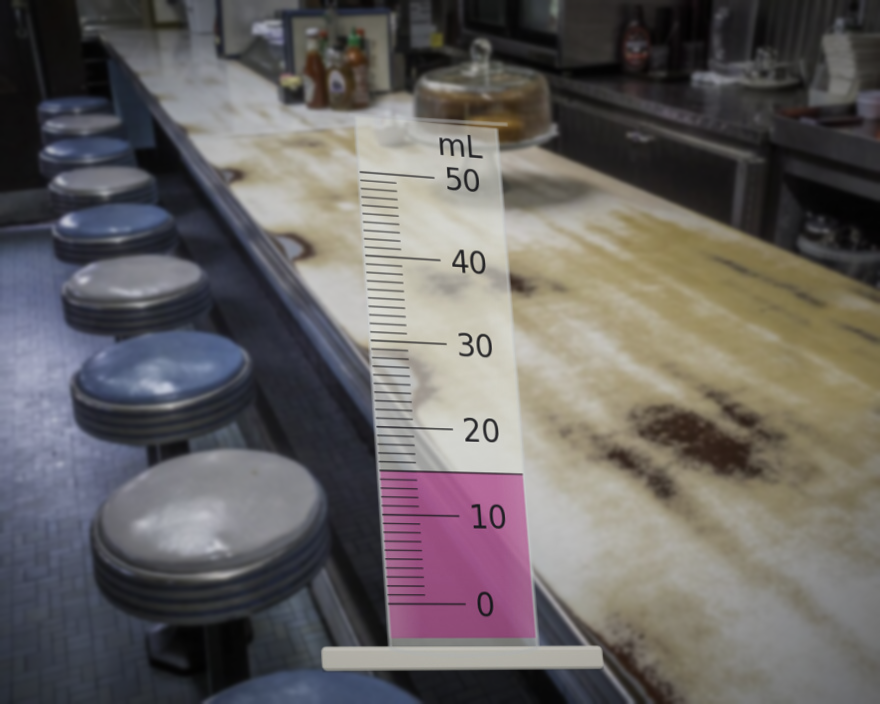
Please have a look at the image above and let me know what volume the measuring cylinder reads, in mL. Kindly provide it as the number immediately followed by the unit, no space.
15mL
